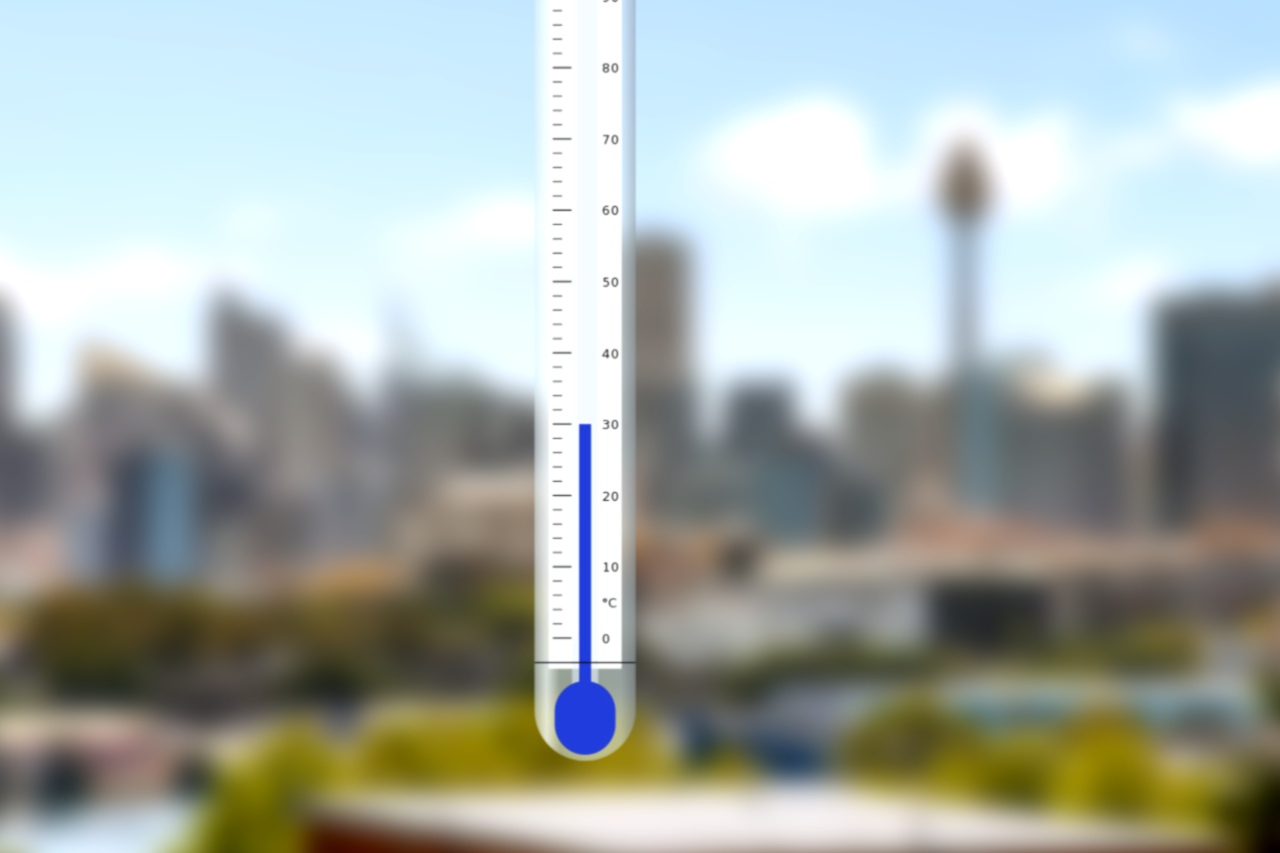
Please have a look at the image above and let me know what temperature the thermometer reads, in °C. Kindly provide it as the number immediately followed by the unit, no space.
30°C
